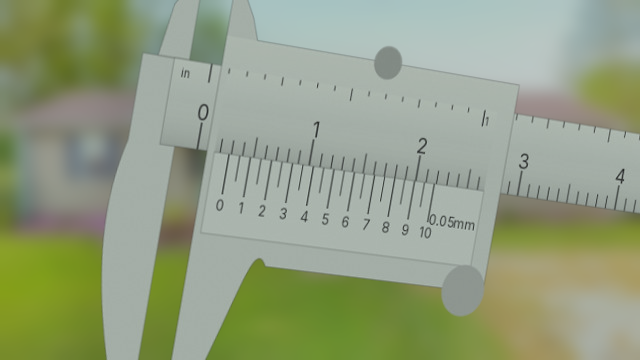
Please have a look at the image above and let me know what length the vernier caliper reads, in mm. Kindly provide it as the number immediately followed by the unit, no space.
2.8mm
